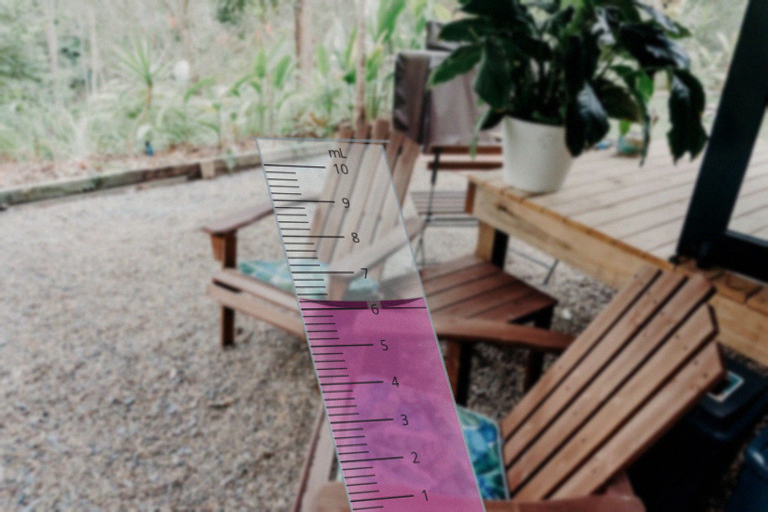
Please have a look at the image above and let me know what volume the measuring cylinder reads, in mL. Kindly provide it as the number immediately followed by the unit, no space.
6mL
